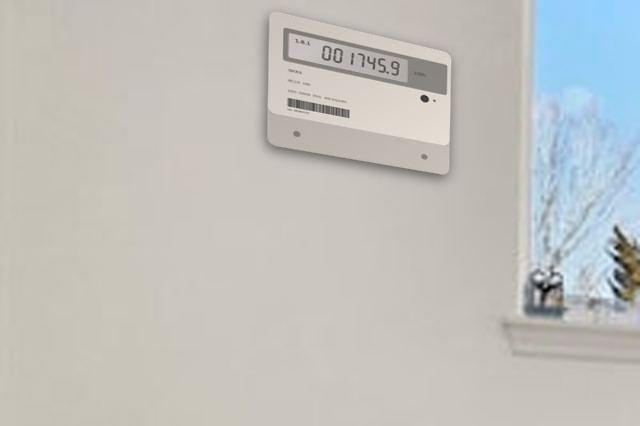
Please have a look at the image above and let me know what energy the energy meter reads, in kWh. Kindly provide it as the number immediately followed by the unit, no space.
1745.9kWh
